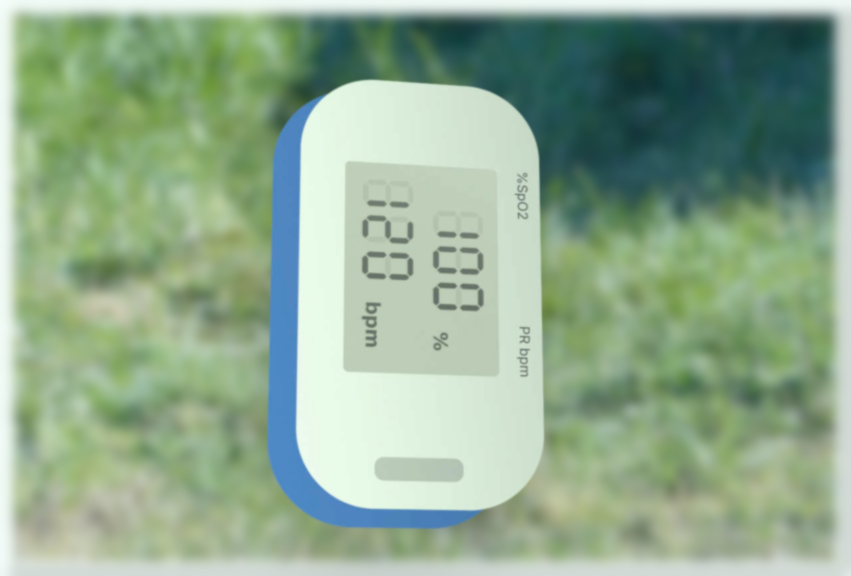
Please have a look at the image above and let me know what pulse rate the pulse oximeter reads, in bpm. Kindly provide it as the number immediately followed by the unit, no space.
120bpm
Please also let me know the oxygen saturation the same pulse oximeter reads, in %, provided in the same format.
100%
